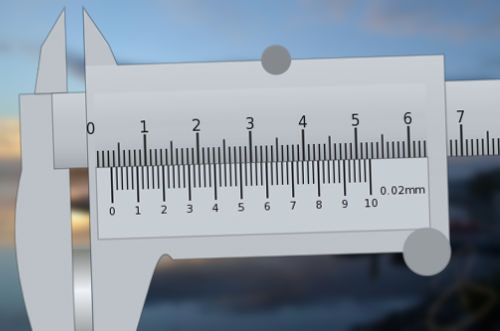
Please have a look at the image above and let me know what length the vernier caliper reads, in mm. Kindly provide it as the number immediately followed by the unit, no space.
3.5mm
